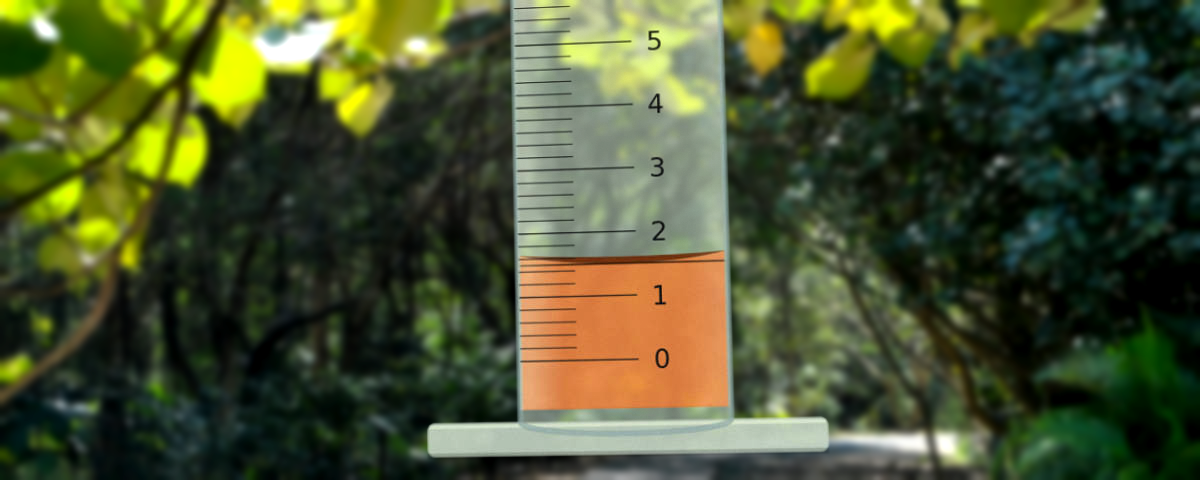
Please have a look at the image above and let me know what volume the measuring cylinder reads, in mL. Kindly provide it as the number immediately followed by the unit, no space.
1.5mL
